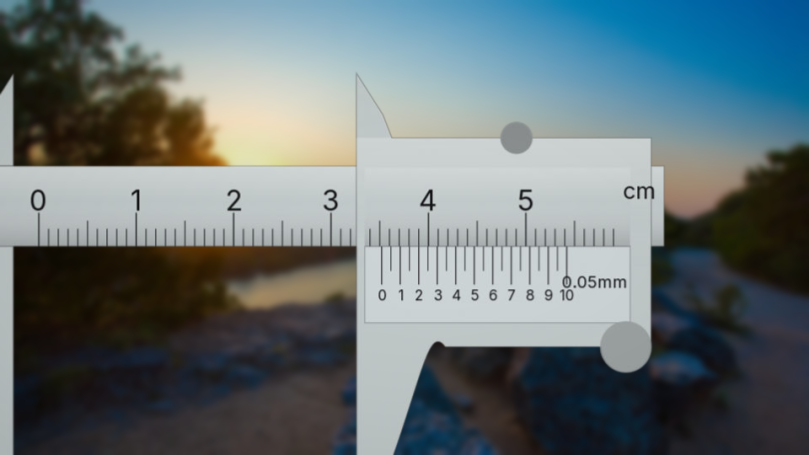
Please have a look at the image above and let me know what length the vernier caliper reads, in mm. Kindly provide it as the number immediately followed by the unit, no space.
35.2mm
